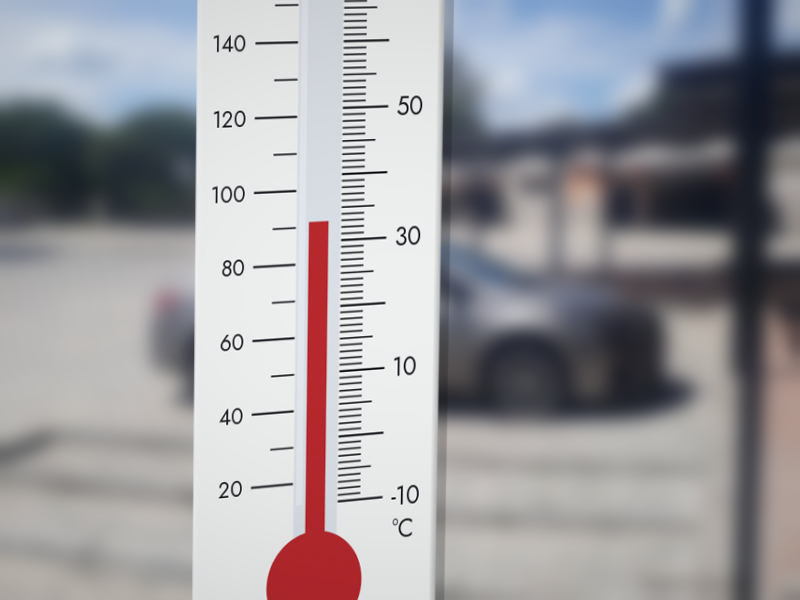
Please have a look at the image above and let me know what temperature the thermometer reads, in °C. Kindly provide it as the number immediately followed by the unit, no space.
33°C
